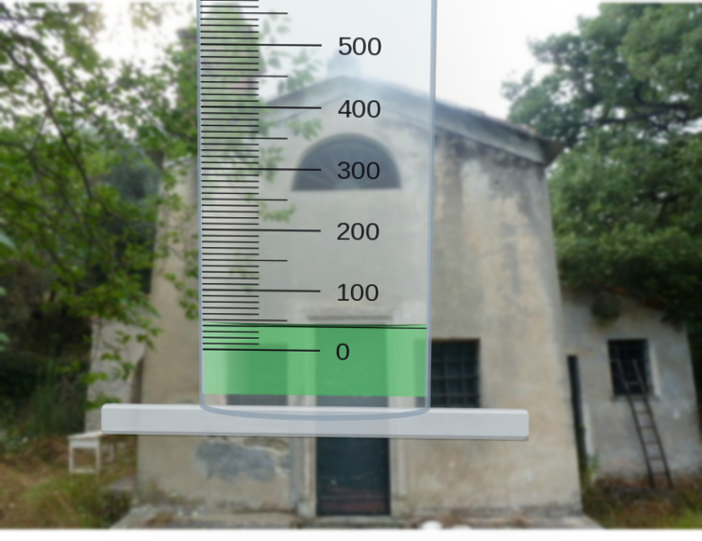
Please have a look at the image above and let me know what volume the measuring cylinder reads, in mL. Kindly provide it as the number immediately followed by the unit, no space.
40mL
